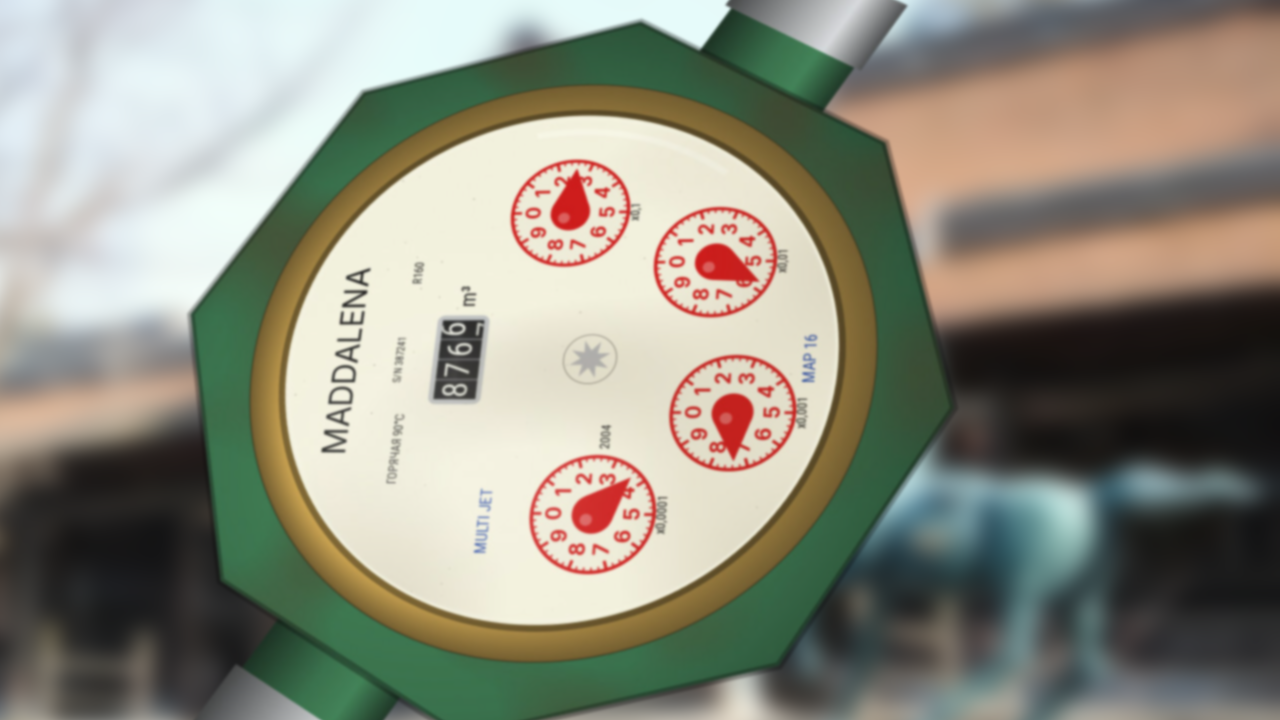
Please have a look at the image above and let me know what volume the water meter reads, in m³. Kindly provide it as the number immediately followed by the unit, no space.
8766.2573m³
